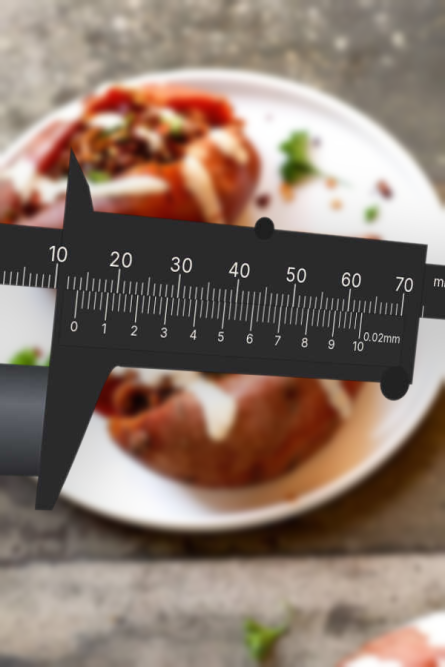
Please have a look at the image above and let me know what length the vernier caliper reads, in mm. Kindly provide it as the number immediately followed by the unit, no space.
13.6mm
